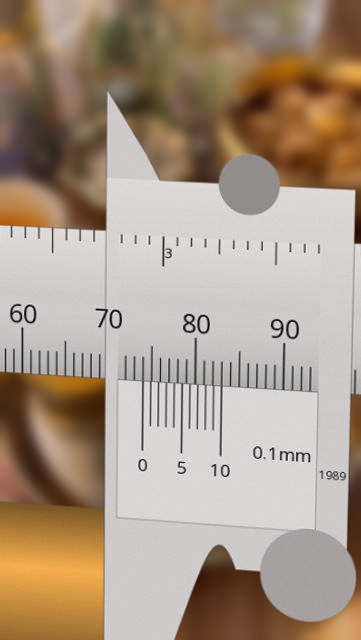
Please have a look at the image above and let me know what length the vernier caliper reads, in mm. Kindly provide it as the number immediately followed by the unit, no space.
74.0mm
